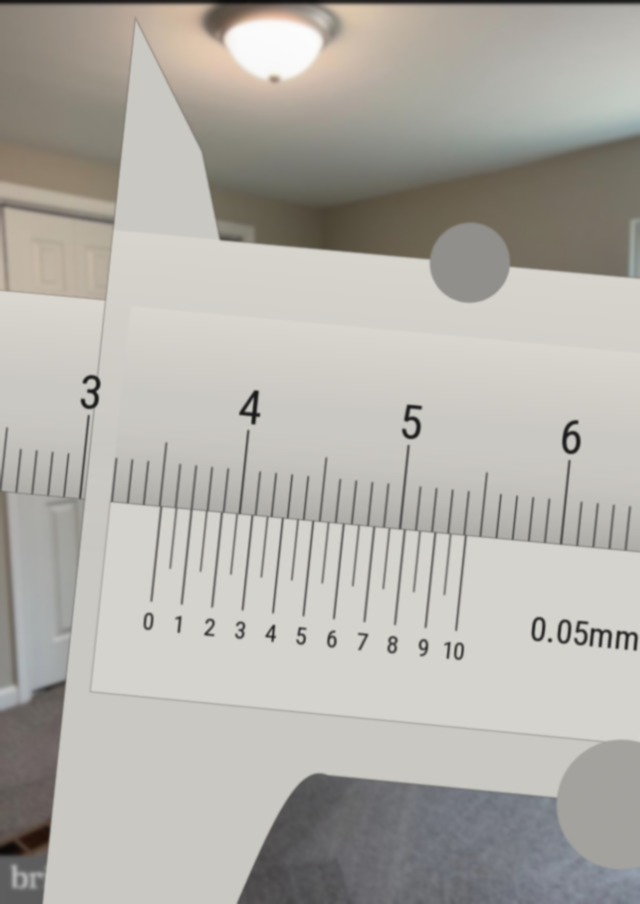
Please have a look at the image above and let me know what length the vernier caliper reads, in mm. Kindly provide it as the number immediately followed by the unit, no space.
35.1mm
